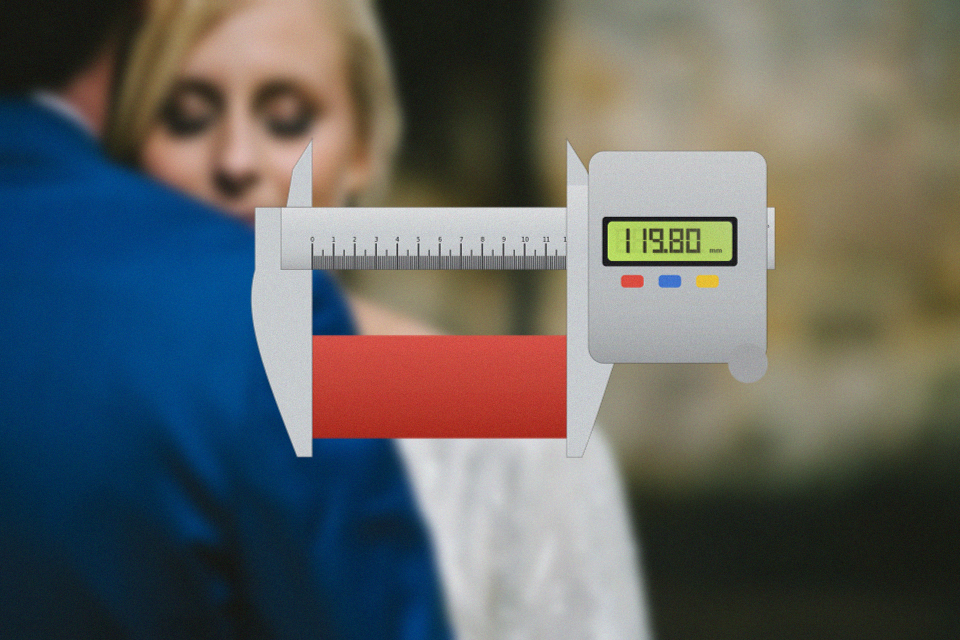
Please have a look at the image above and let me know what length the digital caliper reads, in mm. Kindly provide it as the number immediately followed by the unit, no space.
119.80mm
